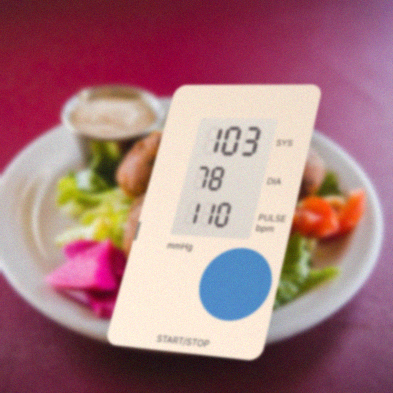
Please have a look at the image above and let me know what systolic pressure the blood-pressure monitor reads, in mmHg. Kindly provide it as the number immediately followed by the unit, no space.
103mmHg
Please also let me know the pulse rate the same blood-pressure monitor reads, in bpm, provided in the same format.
110bpm
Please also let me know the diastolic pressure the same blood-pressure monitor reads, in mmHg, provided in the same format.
78mmHg
